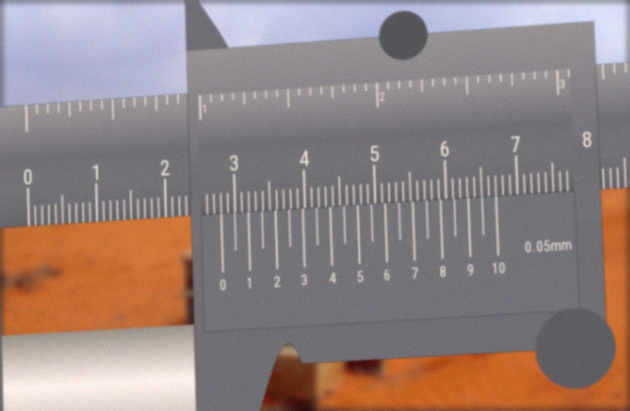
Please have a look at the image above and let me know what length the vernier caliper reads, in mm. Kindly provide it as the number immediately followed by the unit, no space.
28.0mm
